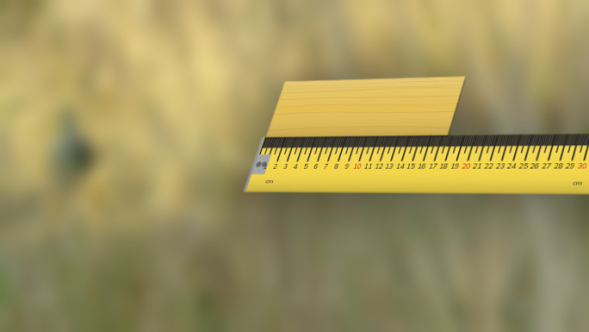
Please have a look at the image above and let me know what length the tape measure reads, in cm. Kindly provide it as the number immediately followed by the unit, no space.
17.5cm
